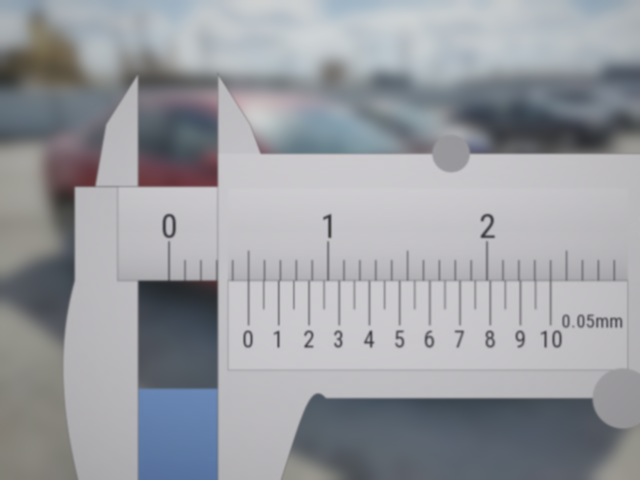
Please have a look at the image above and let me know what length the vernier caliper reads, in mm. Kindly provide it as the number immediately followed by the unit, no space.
5.0mm
